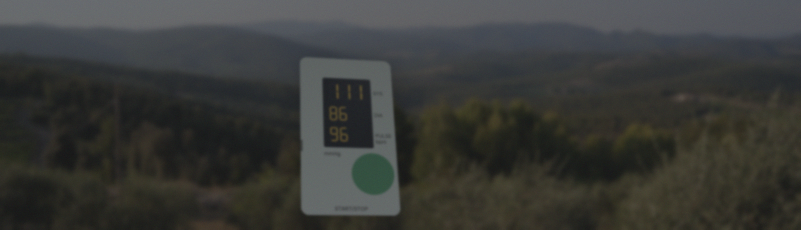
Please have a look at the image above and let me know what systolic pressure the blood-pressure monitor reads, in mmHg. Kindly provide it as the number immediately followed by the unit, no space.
111mmHg
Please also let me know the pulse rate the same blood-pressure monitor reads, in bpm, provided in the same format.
96bpm
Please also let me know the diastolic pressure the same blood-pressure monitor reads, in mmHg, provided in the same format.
86mmHg
